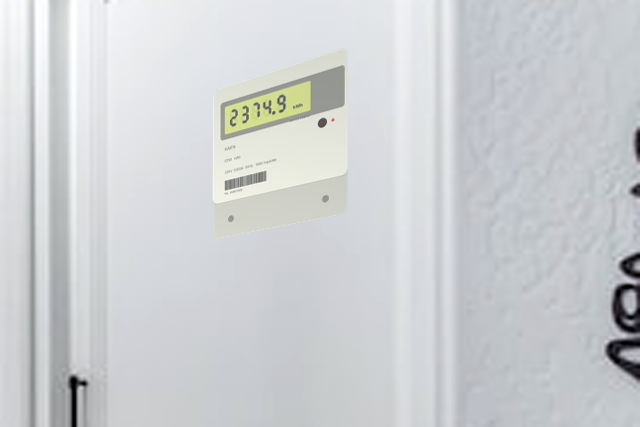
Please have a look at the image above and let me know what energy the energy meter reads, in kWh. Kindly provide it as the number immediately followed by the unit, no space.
2374.9kWh
